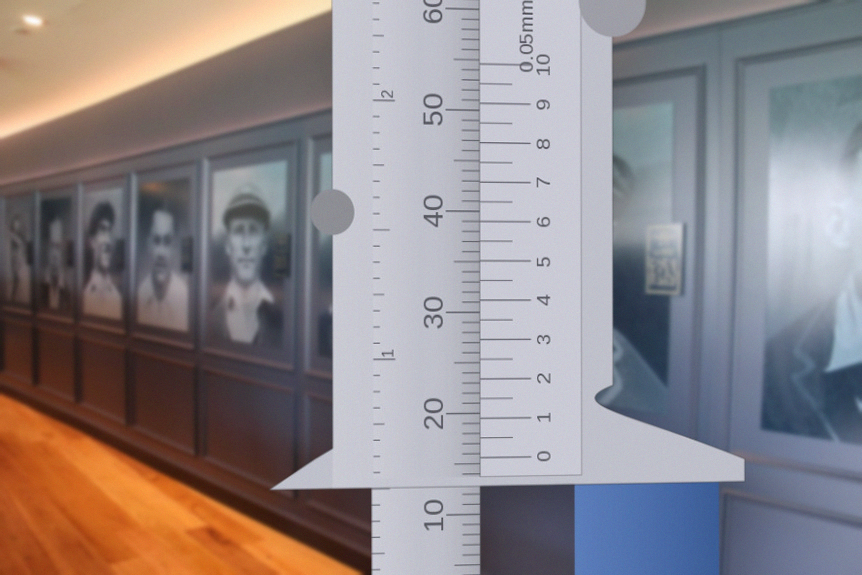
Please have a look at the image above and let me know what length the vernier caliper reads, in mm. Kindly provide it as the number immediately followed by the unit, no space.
15.6mm
